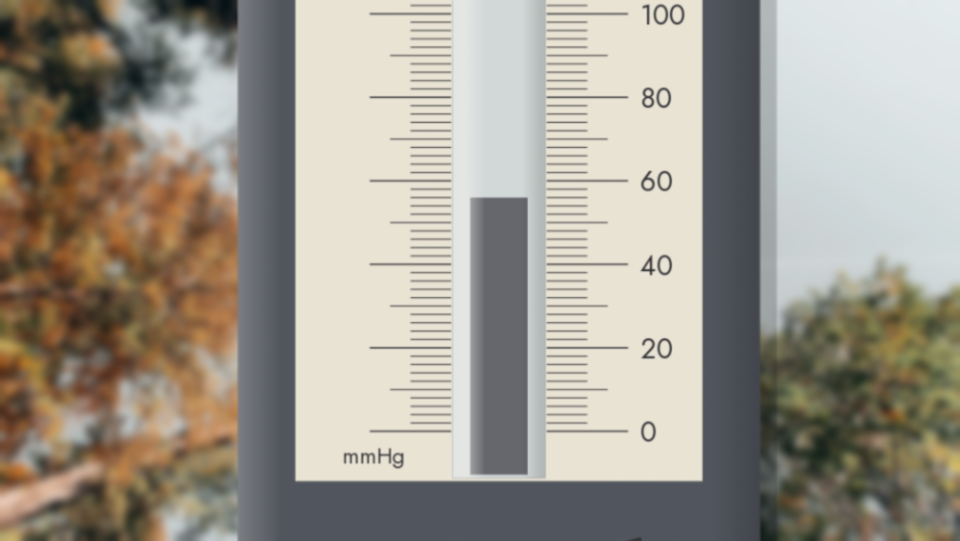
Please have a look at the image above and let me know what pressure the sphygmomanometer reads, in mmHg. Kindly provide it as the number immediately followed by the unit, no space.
56mmHg
